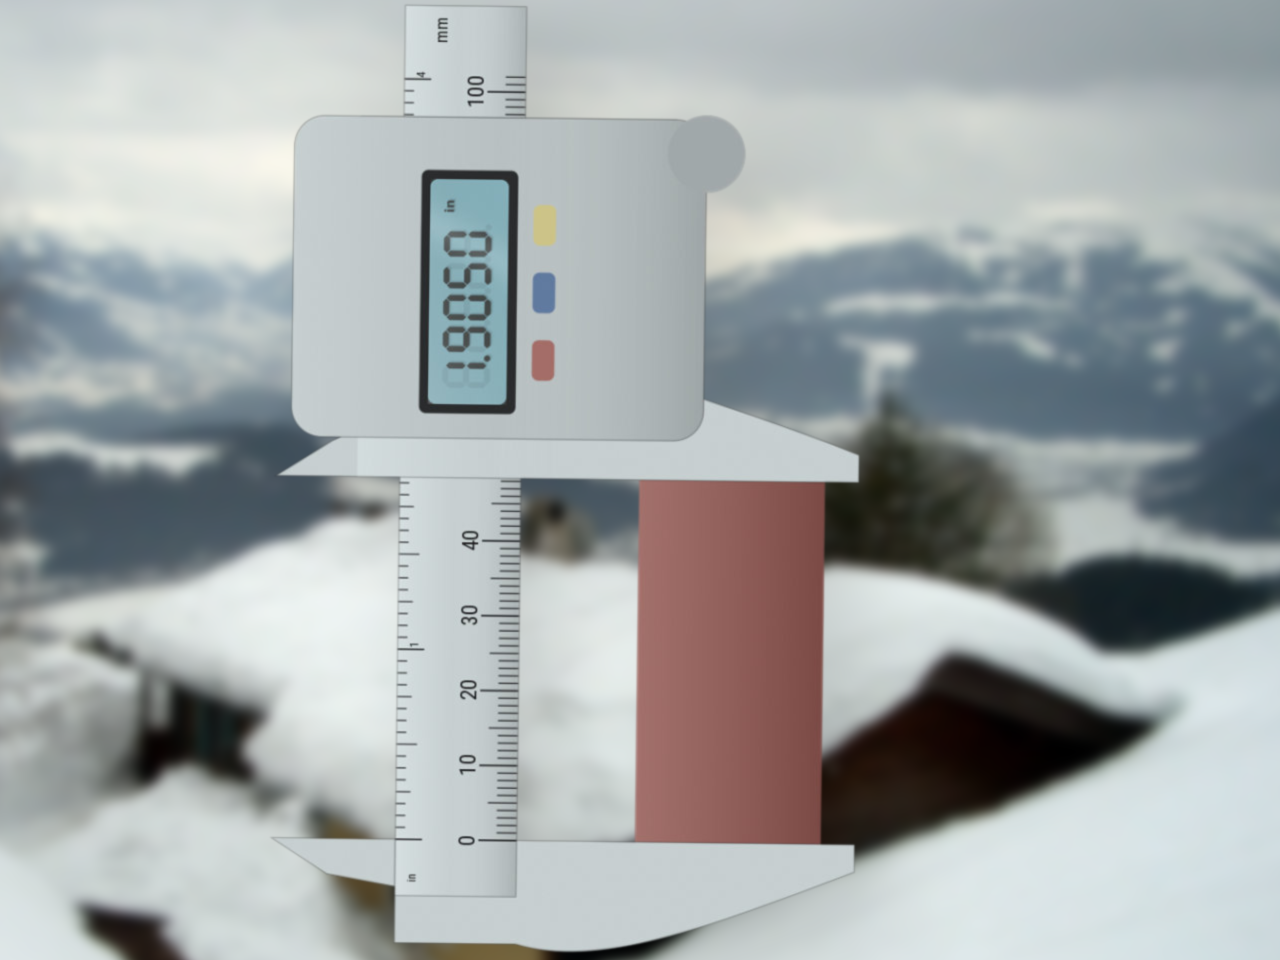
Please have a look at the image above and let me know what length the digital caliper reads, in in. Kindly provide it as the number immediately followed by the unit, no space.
1.9050in
